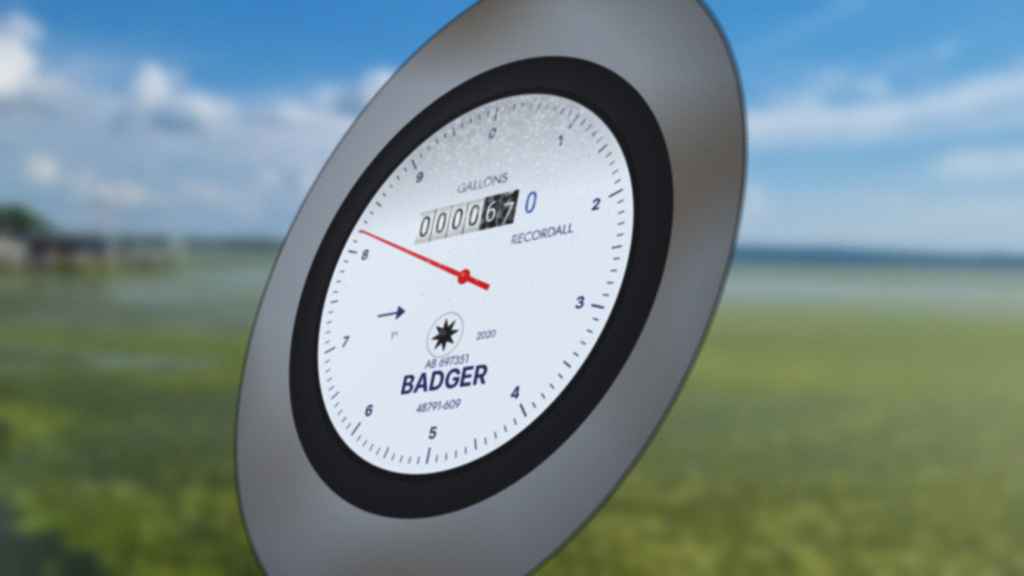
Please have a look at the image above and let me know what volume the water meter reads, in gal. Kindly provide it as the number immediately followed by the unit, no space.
668.2gal
